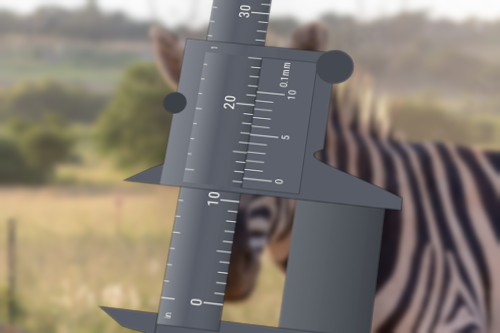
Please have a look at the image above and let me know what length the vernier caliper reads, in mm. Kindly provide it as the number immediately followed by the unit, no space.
12.4mm
